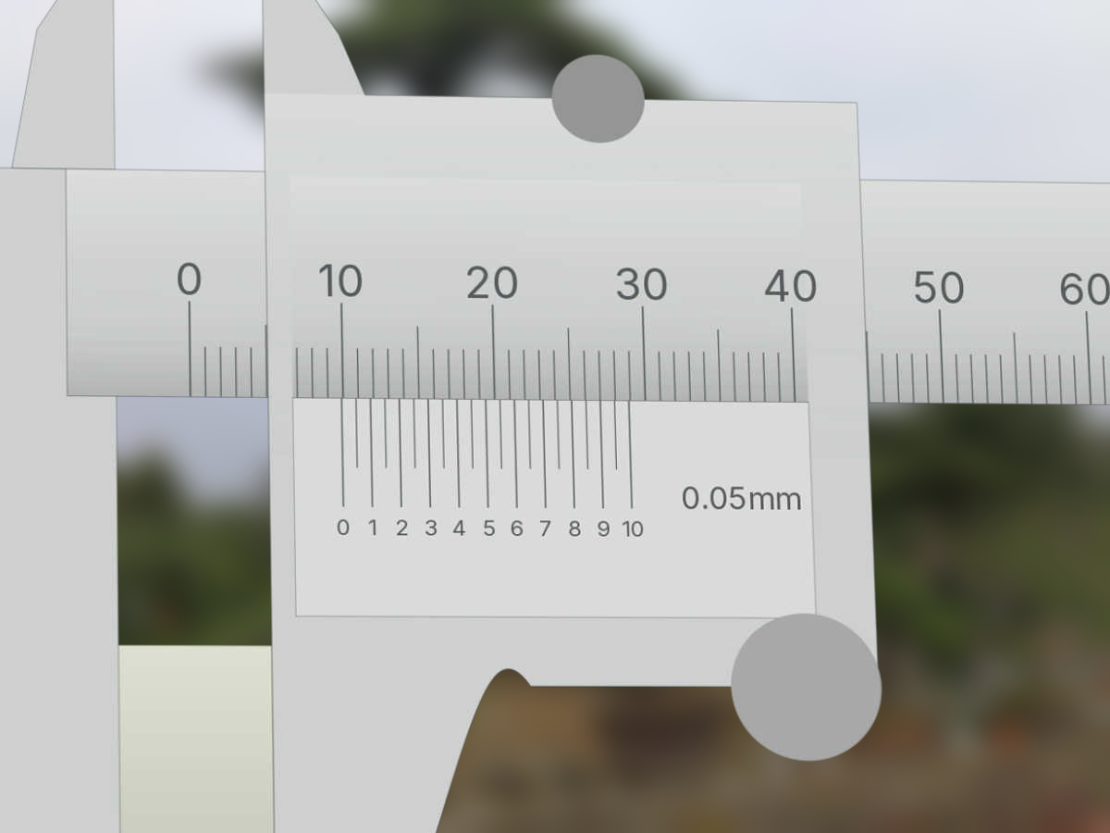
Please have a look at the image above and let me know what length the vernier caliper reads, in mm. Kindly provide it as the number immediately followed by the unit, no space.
9.9mm
